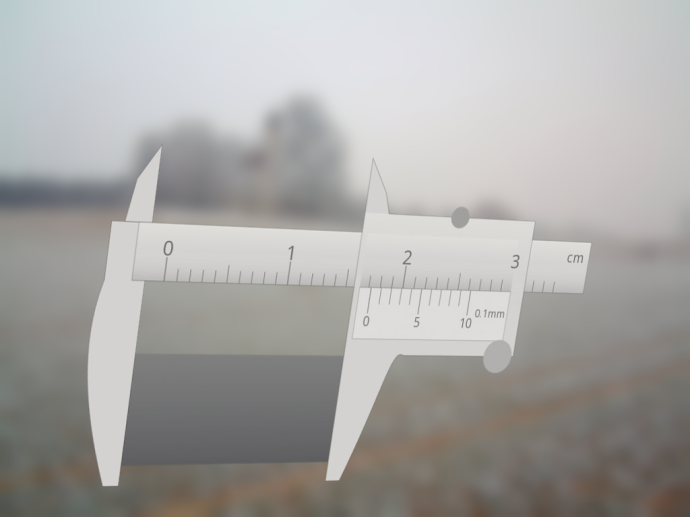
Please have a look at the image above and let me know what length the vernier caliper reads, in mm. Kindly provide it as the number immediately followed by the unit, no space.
17.2mm
